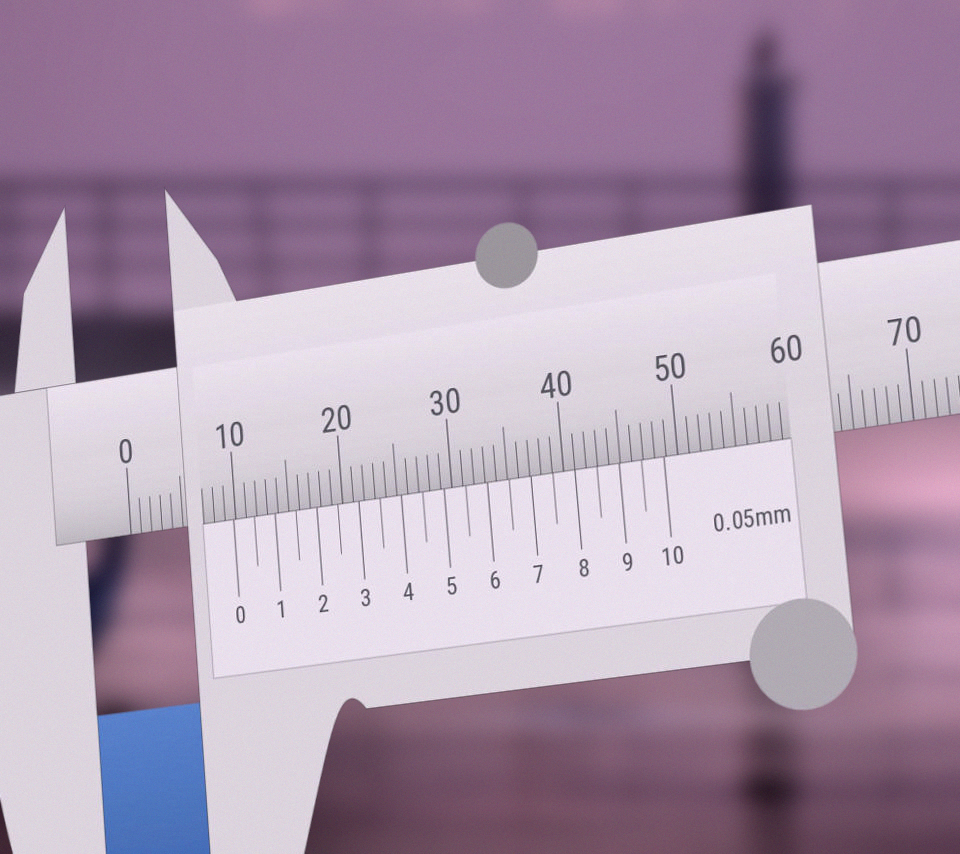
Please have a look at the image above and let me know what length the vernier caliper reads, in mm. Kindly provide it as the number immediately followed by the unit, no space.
9.8mm
